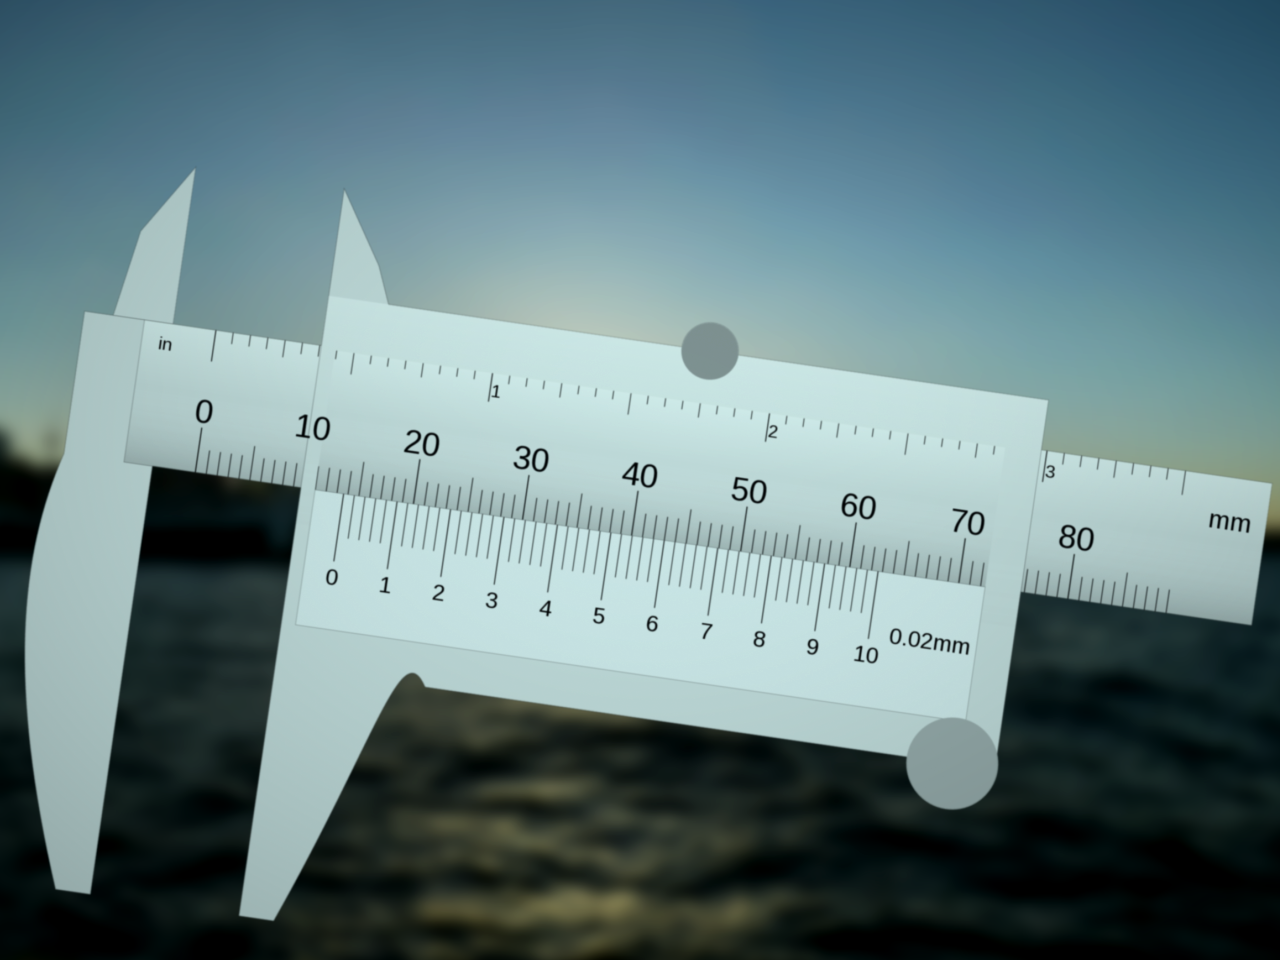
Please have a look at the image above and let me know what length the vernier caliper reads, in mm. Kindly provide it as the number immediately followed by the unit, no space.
13.6mm
